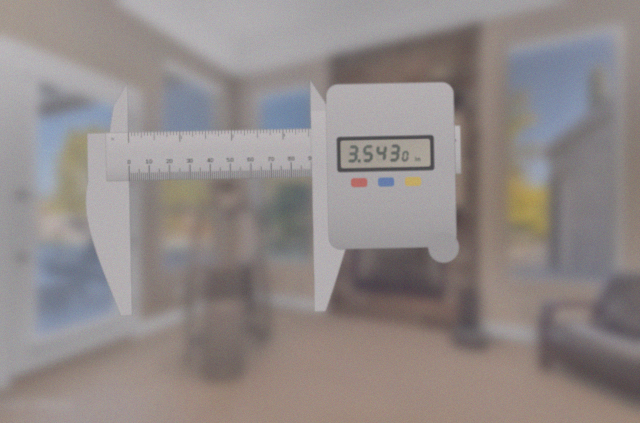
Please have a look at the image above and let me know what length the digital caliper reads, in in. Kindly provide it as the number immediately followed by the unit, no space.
3.5430in
